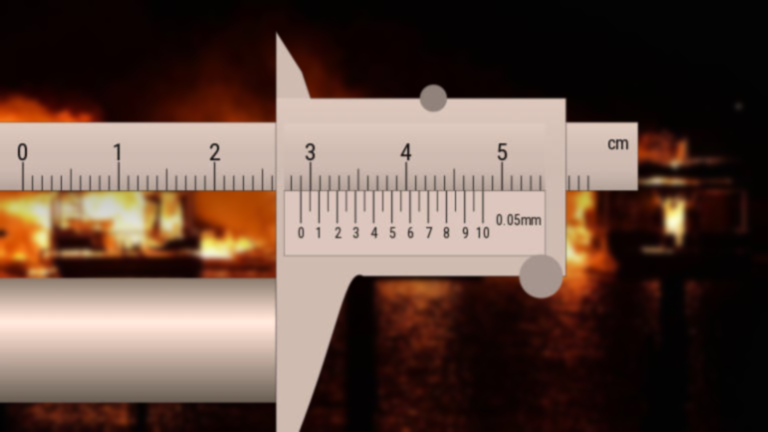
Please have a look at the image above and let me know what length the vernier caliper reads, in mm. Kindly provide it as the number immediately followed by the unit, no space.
29.0mm
